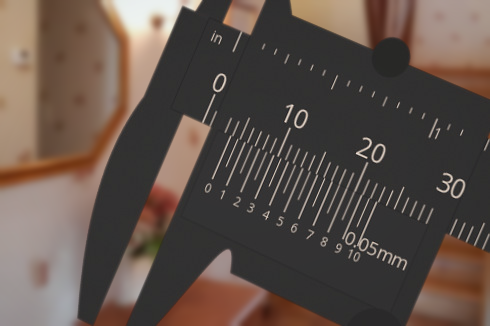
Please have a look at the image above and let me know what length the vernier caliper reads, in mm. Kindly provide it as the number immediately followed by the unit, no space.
3.8mm
